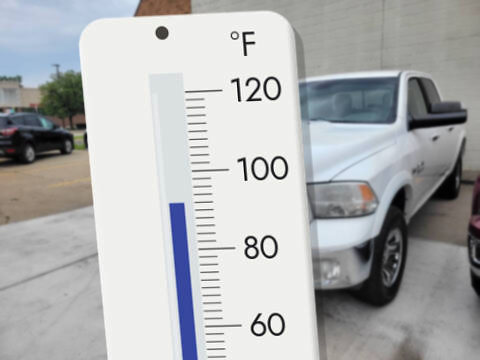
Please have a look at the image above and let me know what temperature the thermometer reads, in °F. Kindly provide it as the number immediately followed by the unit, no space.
92°F
